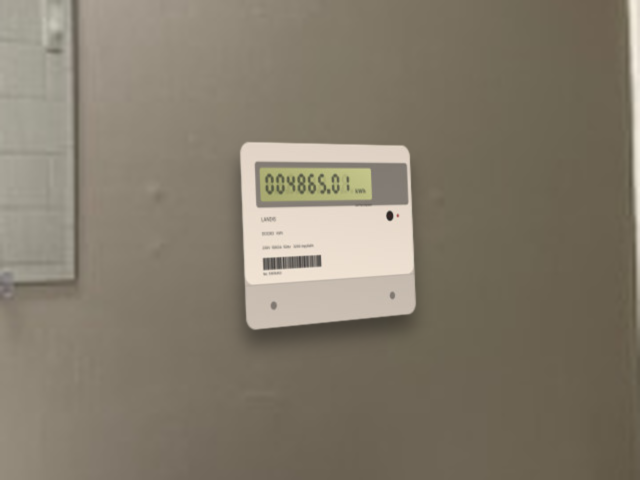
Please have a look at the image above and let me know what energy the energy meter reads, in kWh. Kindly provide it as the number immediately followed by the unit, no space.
4865.01kWh
